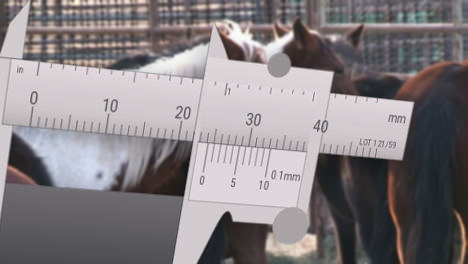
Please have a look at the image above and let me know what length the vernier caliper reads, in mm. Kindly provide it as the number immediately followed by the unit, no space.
24.2mm
